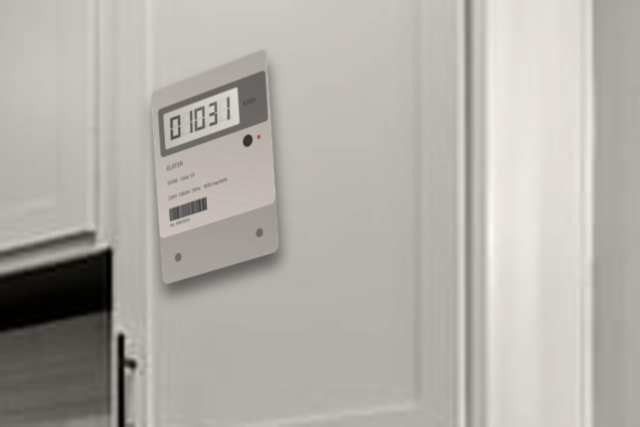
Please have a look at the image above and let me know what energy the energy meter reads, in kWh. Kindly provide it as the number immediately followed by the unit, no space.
1031kWh
